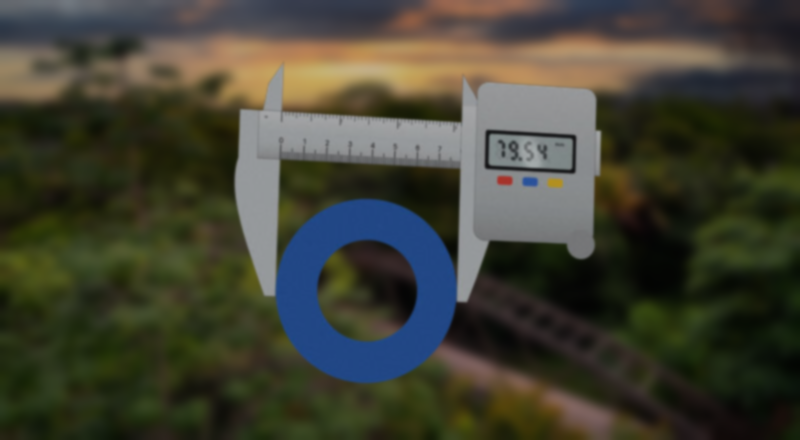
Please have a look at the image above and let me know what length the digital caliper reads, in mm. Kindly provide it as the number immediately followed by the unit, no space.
79.54mm
